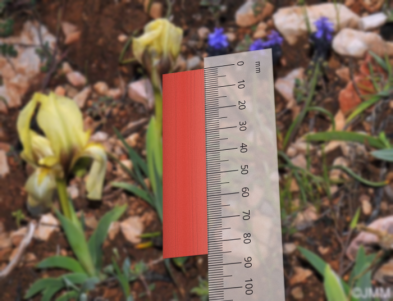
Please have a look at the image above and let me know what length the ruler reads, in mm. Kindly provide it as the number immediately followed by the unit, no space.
85mm
